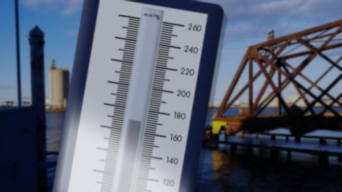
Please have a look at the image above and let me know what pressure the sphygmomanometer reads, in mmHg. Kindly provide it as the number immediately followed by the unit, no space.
170mmHg
